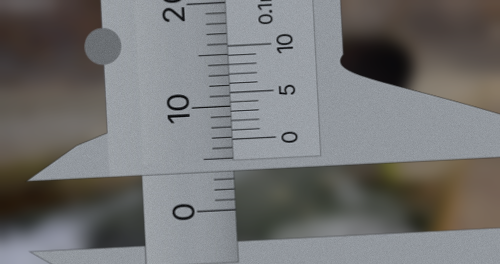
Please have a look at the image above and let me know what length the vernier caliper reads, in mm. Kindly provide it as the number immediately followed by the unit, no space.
6.8mm
